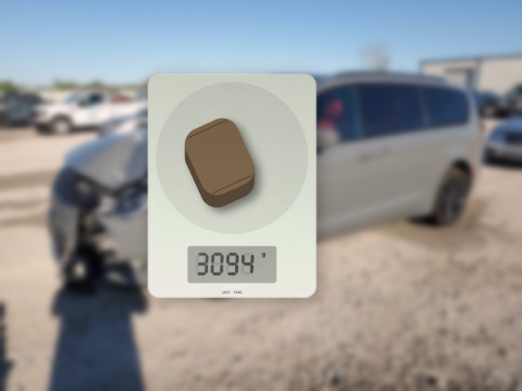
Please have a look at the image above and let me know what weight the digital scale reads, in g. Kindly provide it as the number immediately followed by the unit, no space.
3094g
